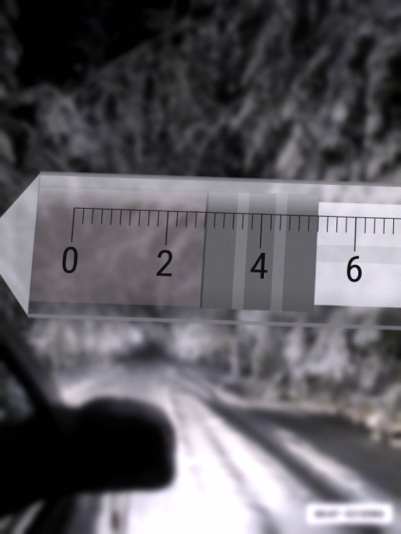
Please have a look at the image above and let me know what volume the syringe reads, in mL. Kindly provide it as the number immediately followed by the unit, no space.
2.8mL
